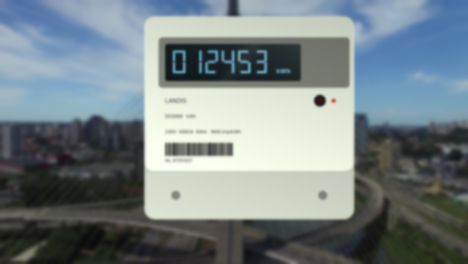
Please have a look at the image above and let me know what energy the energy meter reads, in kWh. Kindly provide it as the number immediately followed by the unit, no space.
12453kWh
